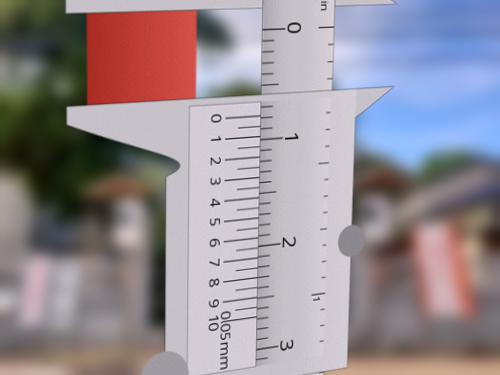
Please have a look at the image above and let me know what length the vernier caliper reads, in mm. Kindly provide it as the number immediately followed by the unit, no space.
7.8mm
